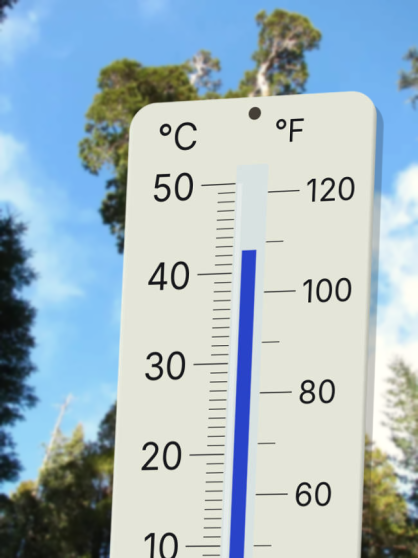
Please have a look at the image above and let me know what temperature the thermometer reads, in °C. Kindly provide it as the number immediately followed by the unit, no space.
42.5°C
